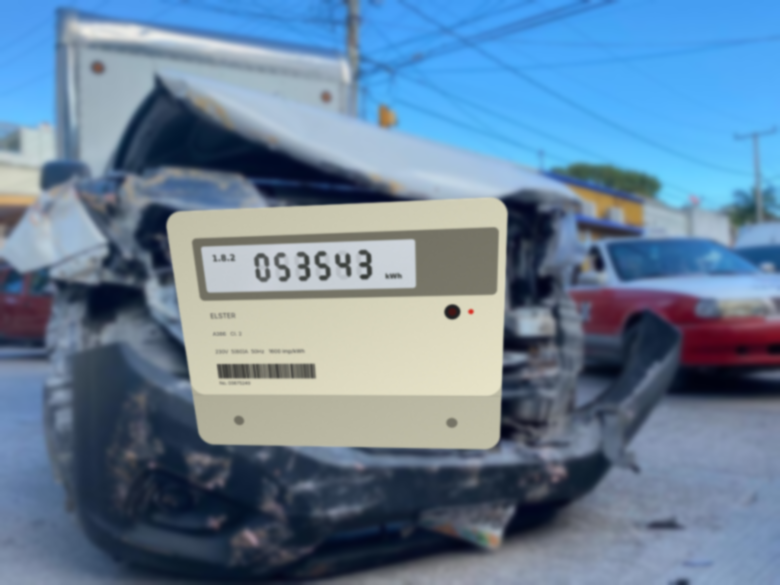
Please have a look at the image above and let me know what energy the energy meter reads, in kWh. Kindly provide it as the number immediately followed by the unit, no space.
53543kWh
